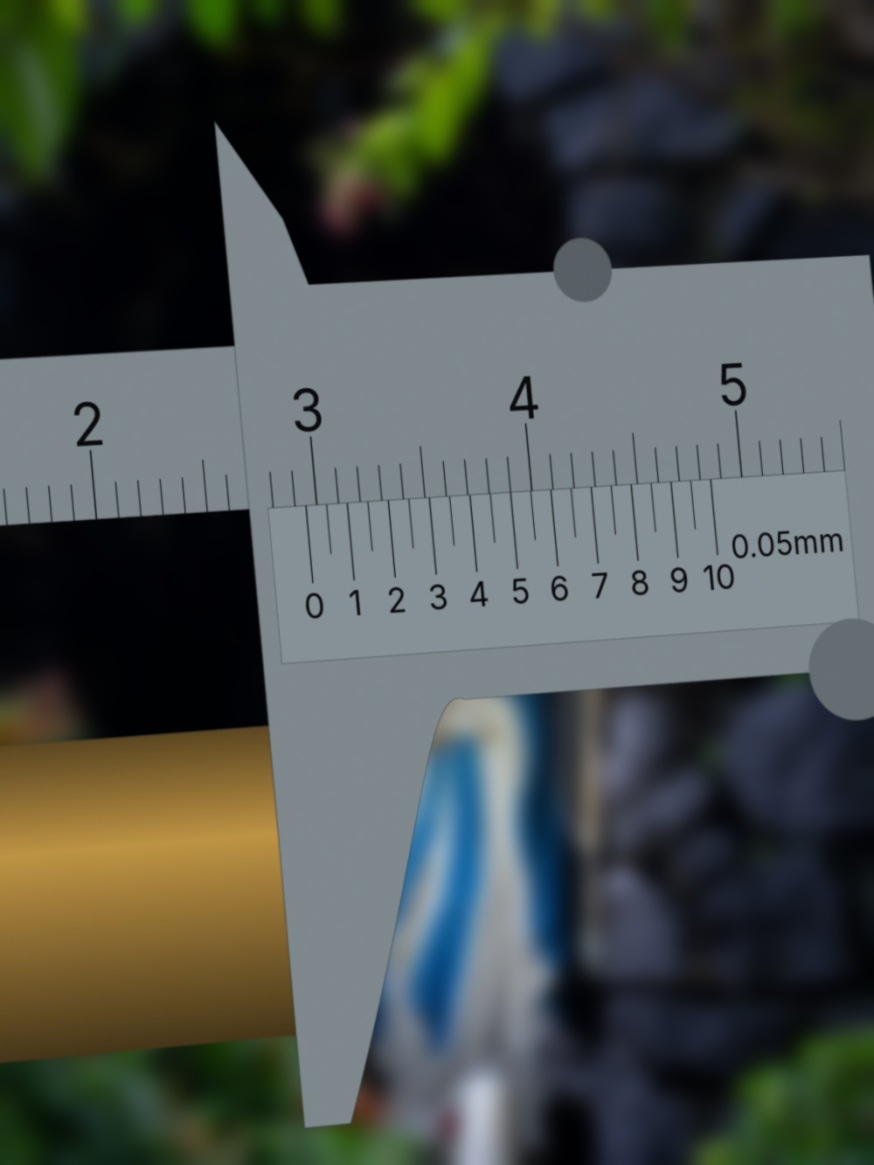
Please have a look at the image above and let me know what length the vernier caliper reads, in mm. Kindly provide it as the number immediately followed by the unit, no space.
29.5mm
